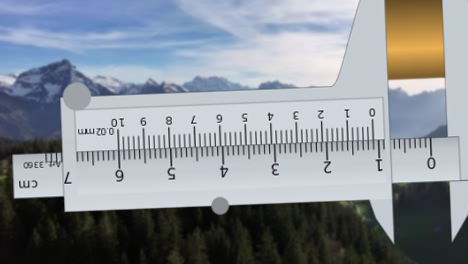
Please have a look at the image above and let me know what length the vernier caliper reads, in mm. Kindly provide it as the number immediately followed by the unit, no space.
11.0mm
